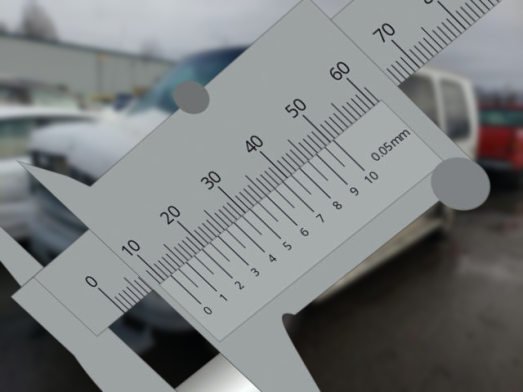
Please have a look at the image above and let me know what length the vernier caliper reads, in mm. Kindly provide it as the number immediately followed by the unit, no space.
11.6mm
